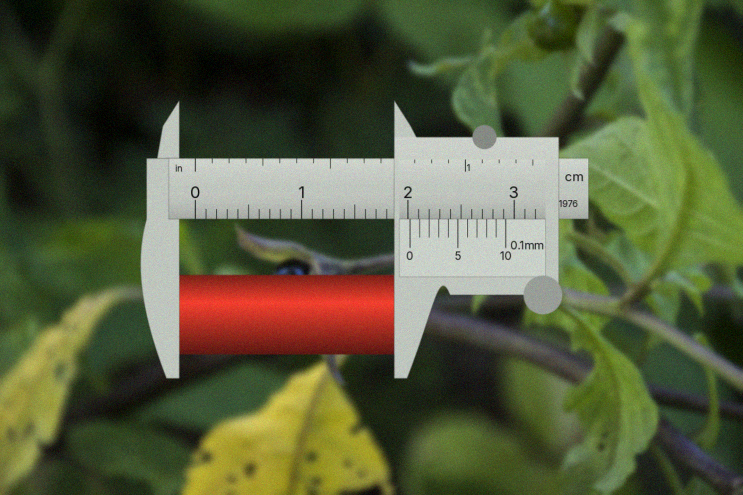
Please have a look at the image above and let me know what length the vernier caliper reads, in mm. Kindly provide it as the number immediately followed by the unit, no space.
20.2mm
